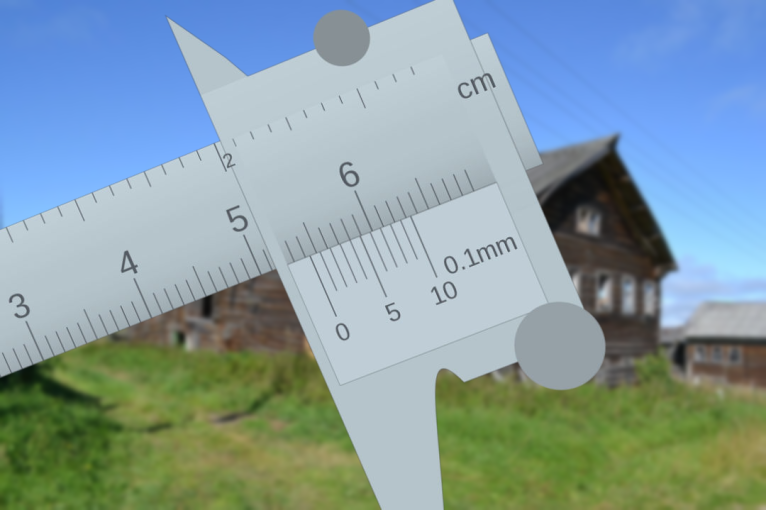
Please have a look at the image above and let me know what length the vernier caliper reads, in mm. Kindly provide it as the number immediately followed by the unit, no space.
54.4mm
